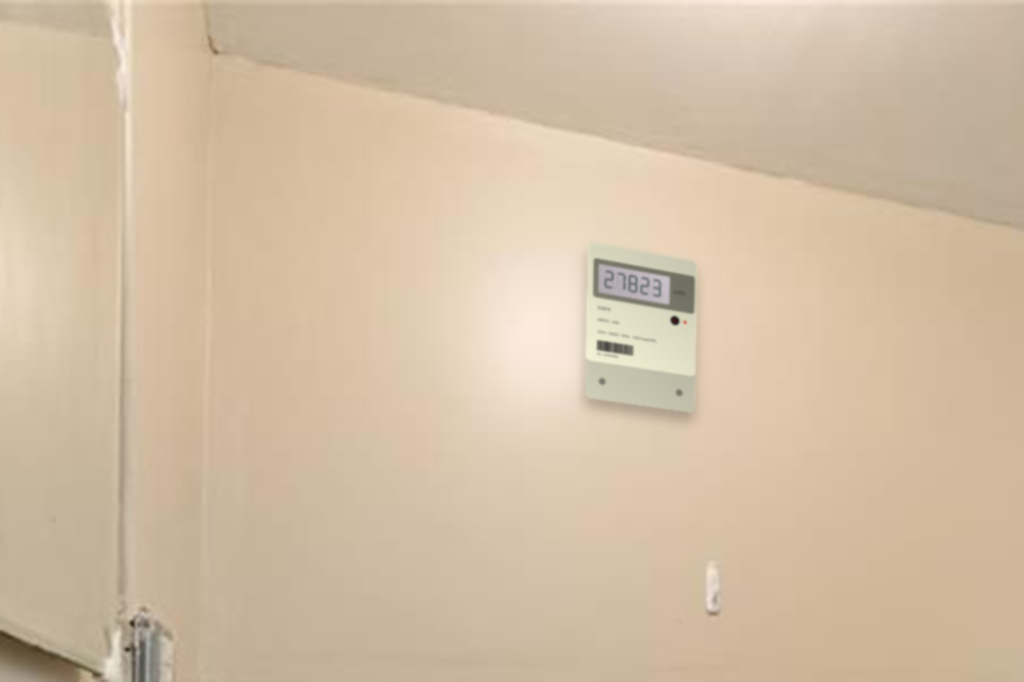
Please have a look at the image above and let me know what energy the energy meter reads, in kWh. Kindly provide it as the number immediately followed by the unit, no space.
27823kWh
